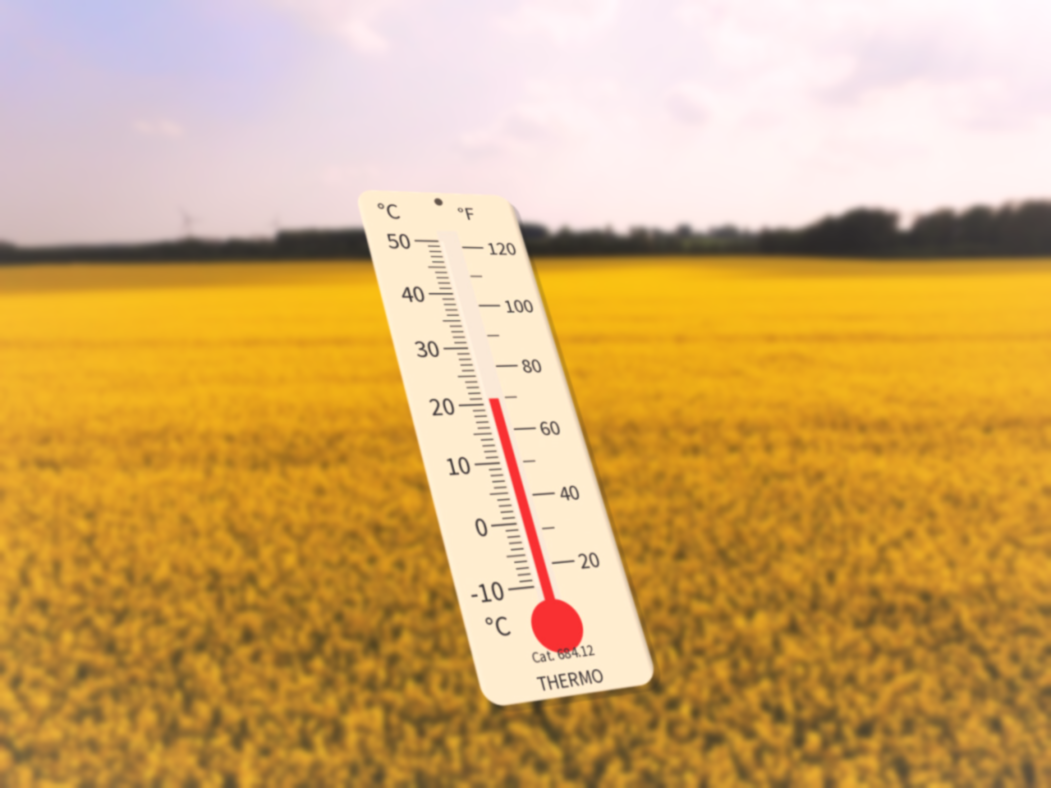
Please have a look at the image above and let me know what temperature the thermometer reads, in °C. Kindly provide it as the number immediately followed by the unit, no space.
21°C
